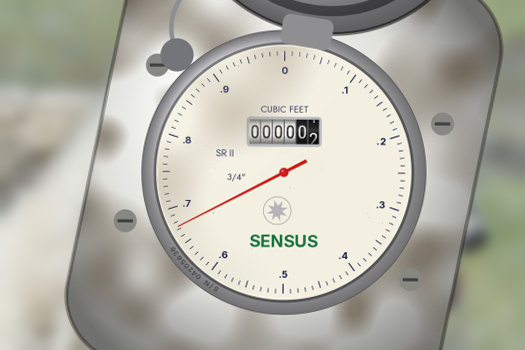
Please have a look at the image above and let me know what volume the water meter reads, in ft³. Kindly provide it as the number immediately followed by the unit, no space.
1.67ft³
